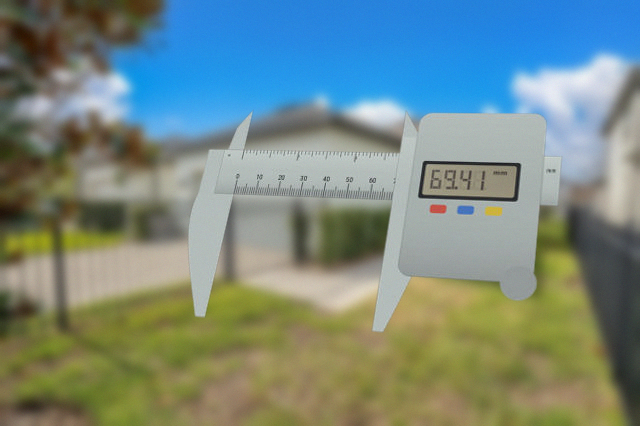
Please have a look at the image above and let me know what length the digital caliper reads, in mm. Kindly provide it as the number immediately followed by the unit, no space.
69.41mm
